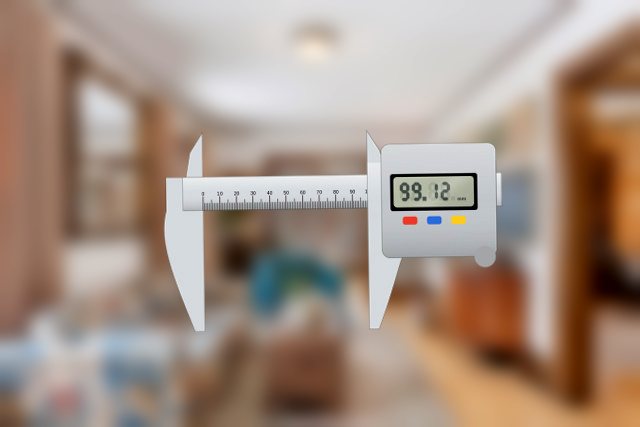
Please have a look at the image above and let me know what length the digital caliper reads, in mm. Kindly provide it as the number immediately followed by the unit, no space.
99.12mm
